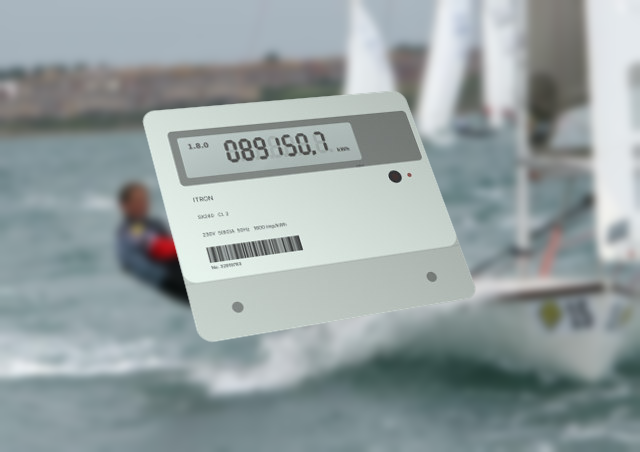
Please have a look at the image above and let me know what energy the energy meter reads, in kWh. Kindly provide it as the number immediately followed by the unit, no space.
89150.7kWh
